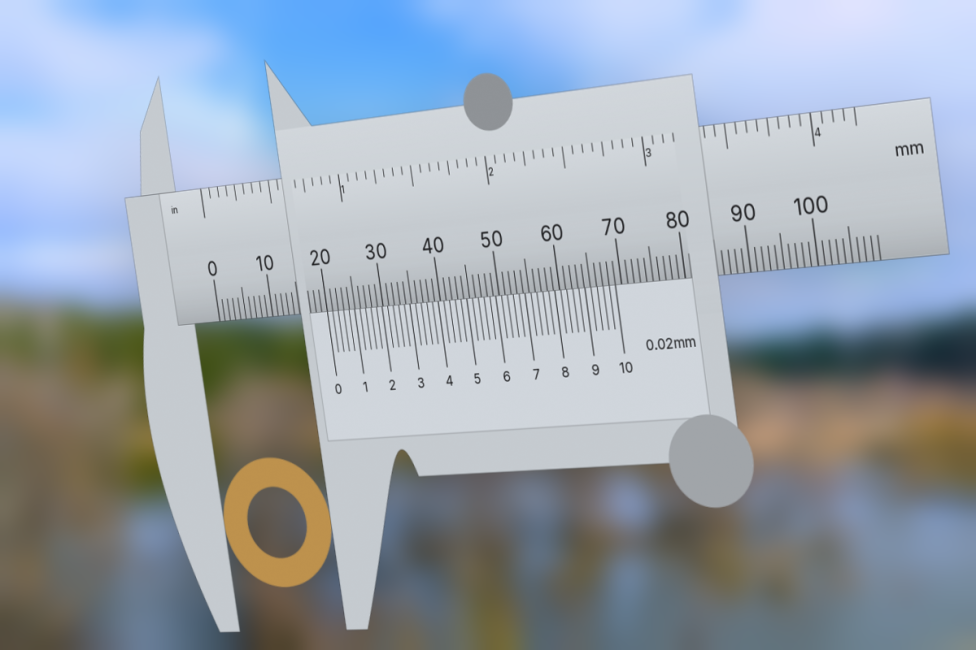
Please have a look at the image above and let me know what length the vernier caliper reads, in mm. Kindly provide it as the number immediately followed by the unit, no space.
20.0mm
